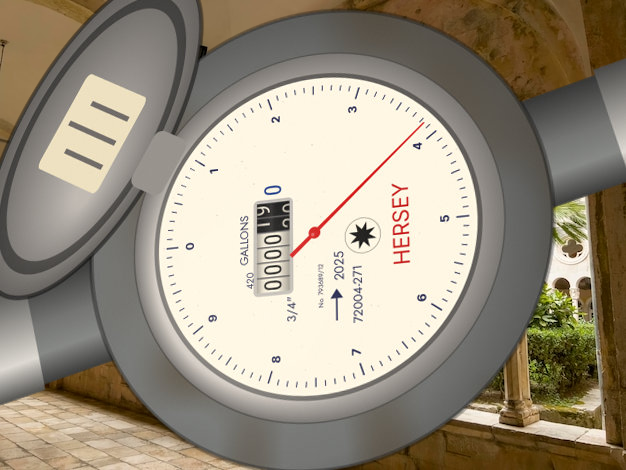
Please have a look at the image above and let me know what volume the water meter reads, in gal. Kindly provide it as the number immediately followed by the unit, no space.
193.8gal
